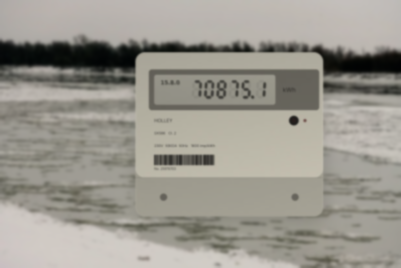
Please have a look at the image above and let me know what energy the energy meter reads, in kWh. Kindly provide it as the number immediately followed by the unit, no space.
70875.1kWh
